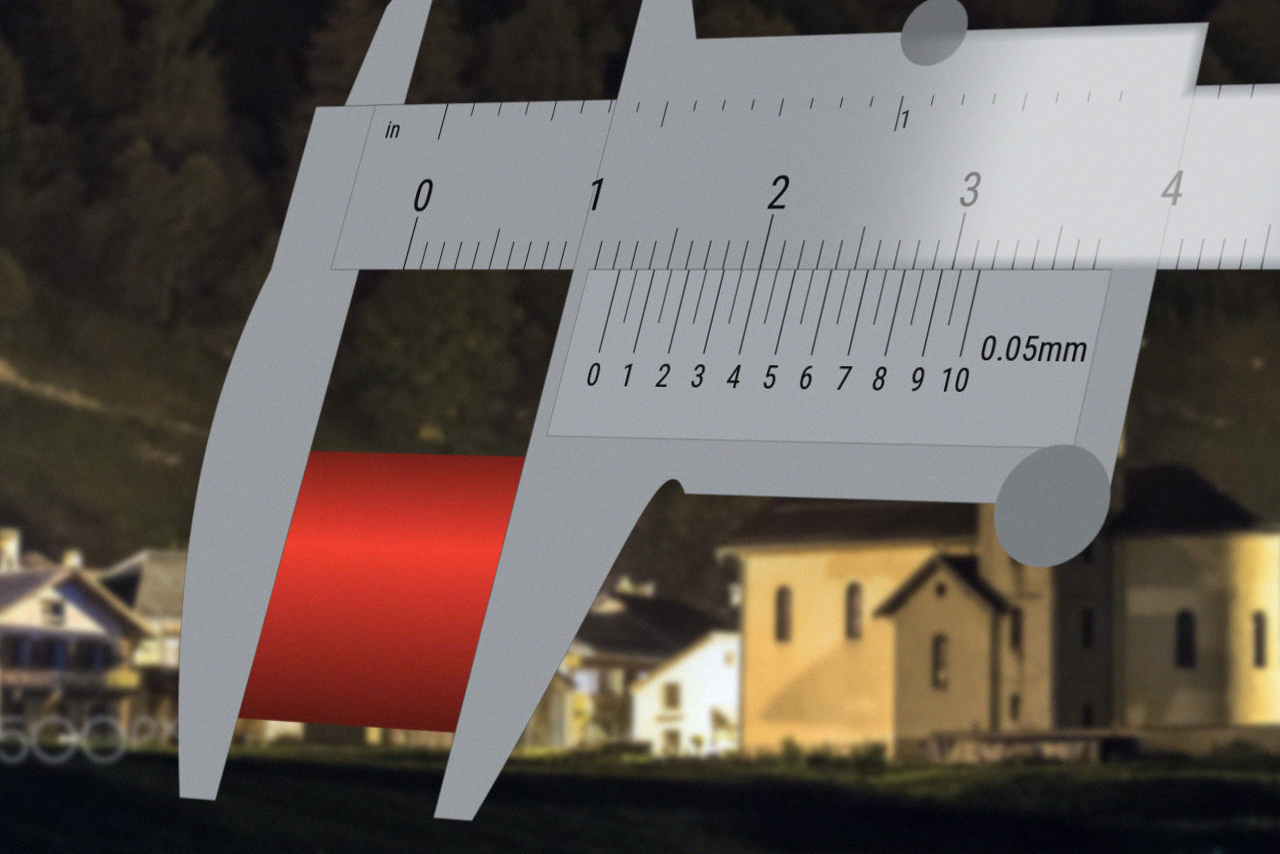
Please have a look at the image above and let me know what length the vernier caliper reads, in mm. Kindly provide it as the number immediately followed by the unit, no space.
12.4mm
